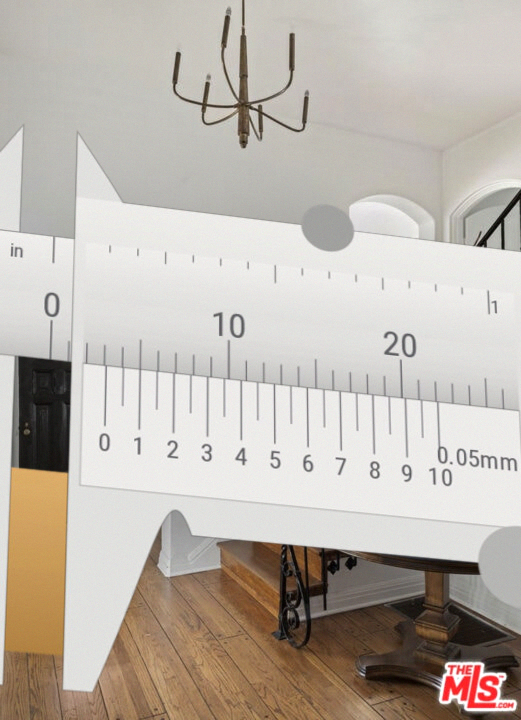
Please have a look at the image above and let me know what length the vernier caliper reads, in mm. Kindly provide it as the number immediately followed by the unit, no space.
3.1mm
